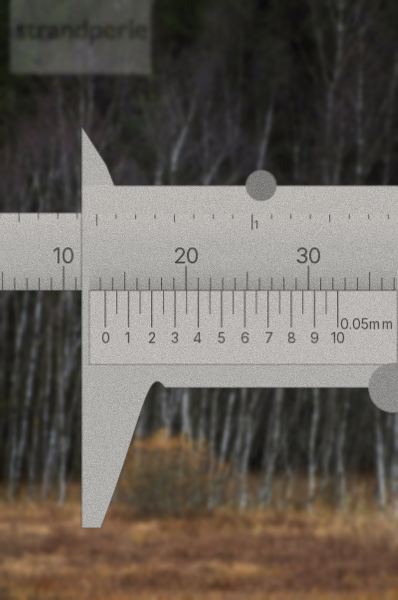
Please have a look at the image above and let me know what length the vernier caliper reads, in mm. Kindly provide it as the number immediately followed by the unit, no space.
13.4mm
